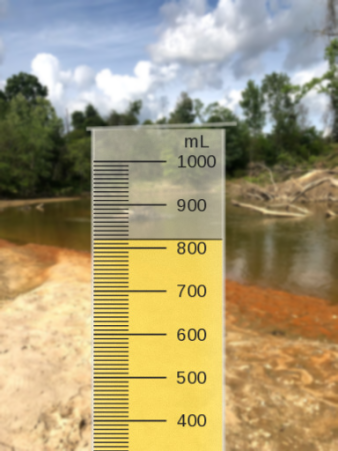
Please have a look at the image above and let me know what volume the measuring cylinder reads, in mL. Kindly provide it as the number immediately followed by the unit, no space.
820mL
